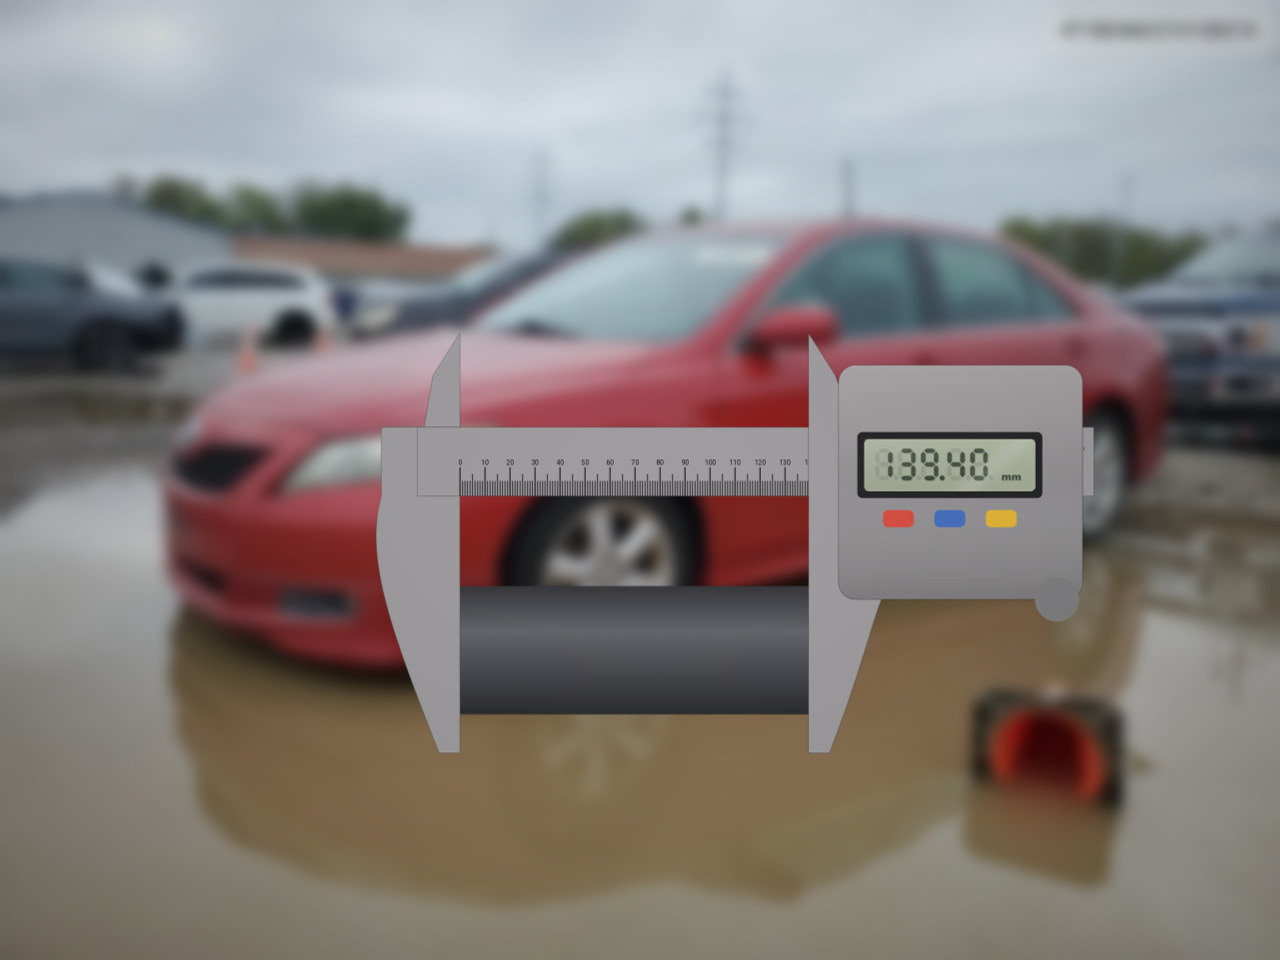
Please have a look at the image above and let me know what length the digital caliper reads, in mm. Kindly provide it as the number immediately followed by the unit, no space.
139.40mm
